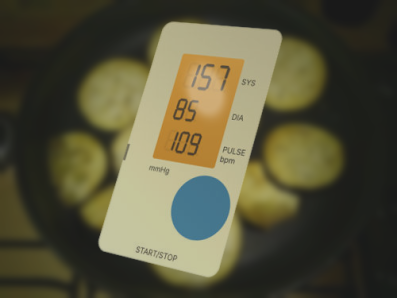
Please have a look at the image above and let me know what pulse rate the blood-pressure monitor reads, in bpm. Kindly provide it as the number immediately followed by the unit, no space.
109bpm
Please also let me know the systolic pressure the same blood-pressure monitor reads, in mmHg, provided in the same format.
157mmHg
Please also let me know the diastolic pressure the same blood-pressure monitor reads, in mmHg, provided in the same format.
85mmHg
